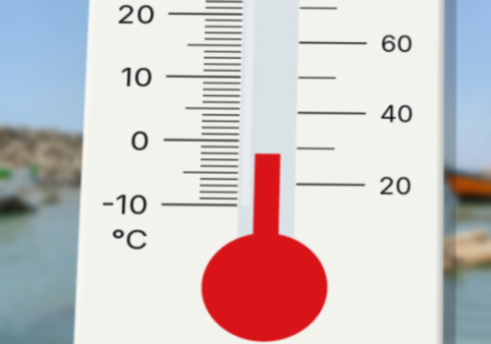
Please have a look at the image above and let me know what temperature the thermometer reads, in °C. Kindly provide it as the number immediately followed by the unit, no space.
-2°C
